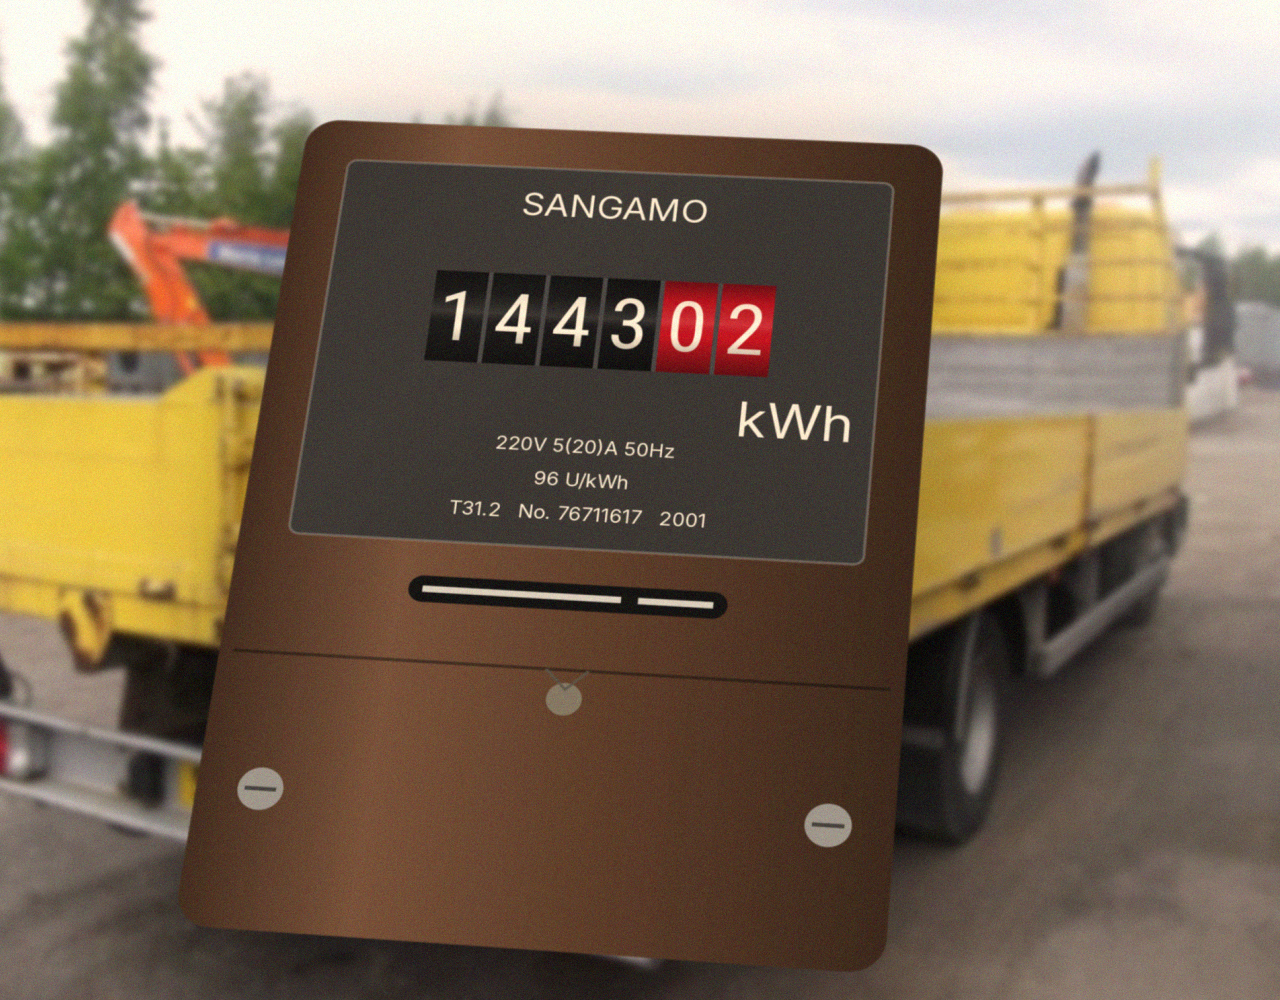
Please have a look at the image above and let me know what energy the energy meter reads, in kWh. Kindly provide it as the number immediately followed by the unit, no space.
1443.02kWh
